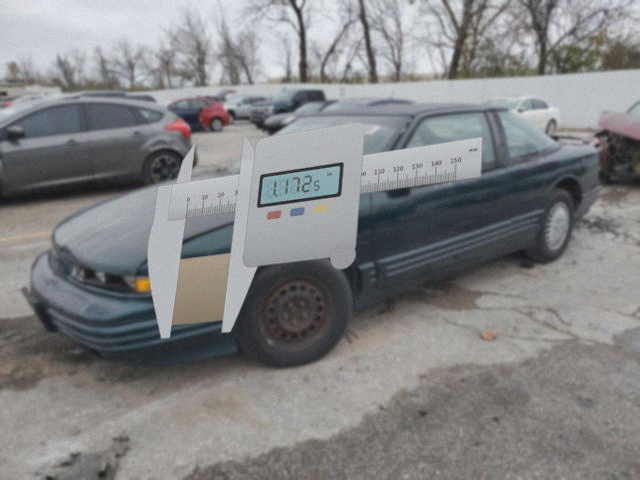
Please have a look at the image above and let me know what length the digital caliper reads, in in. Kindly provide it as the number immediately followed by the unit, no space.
1.1725in
